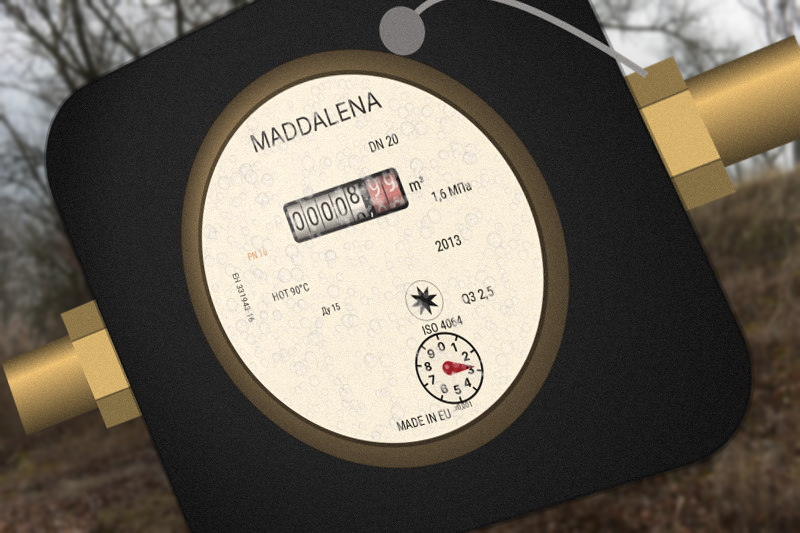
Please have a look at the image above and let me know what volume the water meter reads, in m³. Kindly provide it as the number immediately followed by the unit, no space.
8.992m³
